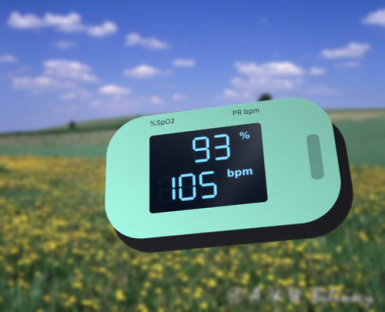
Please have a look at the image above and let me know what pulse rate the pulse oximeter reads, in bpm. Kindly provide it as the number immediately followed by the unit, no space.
105bpm
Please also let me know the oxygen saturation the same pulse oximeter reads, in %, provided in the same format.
93%
